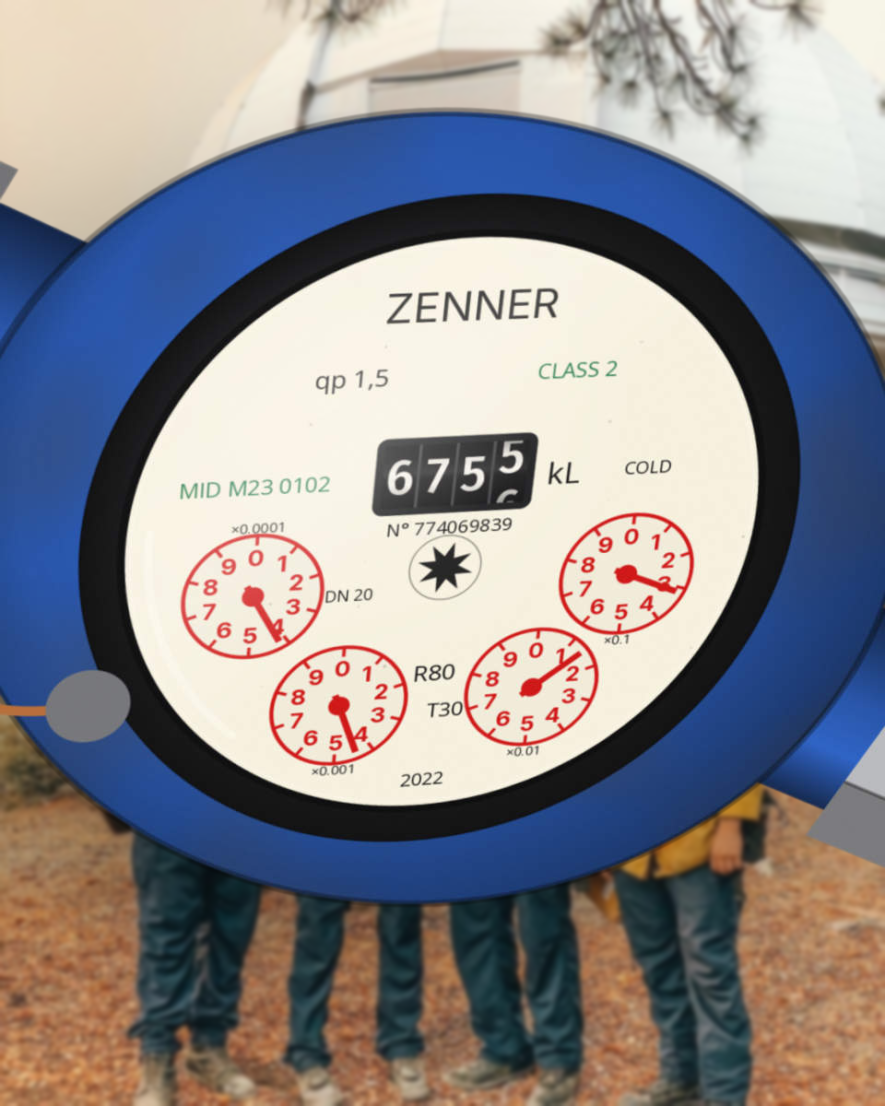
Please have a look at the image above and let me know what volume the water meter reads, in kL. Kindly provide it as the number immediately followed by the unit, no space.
6755.3144kL
